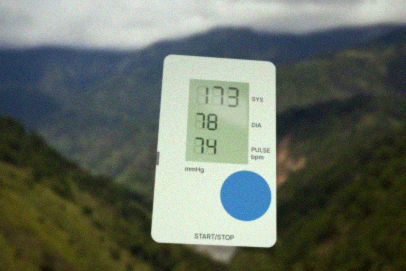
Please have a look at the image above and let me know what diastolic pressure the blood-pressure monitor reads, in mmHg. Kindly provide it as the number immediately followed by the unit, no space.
78mmHg
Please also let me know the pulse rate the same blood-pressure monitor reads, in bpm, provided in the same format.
74bpm
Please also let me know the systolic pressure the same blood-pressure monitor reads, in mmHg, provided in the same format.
173mmHg
